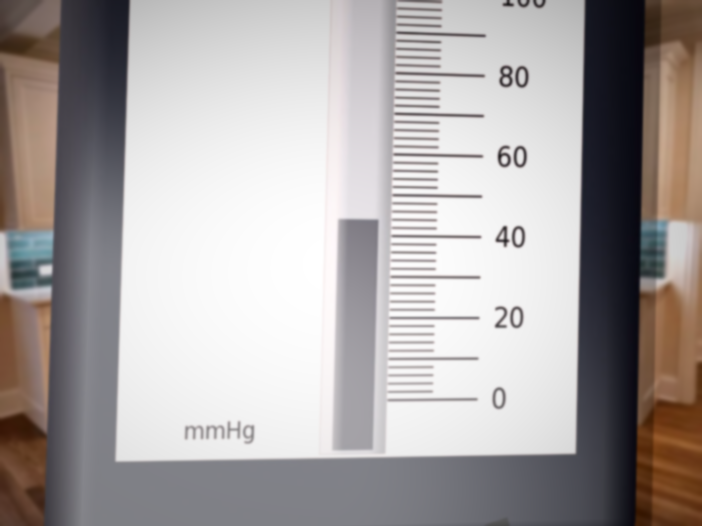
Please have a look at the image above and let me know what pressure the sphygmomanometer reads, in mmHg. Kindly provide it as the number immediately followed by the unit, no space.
44mmHg
